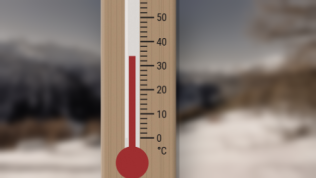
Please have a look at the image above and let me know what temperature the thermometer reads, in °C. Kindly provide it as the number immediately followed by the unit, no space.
34°C
